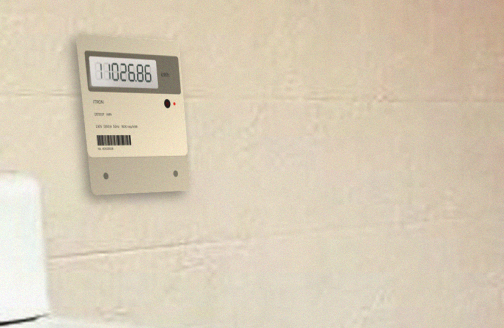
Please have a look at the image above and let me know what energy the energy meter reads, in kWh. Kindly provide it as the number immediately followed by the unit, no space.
11026.86kWh
